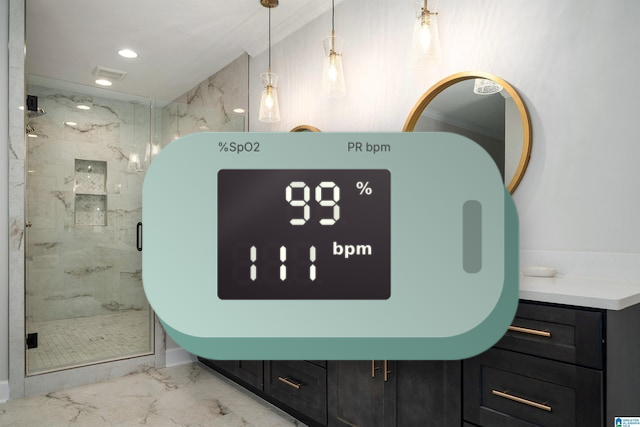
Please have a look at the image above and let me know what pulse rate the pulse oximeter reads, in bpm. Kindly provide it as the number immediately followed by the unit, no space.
111bpm
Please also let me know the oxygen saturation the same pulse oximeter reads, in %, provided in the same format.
99%
